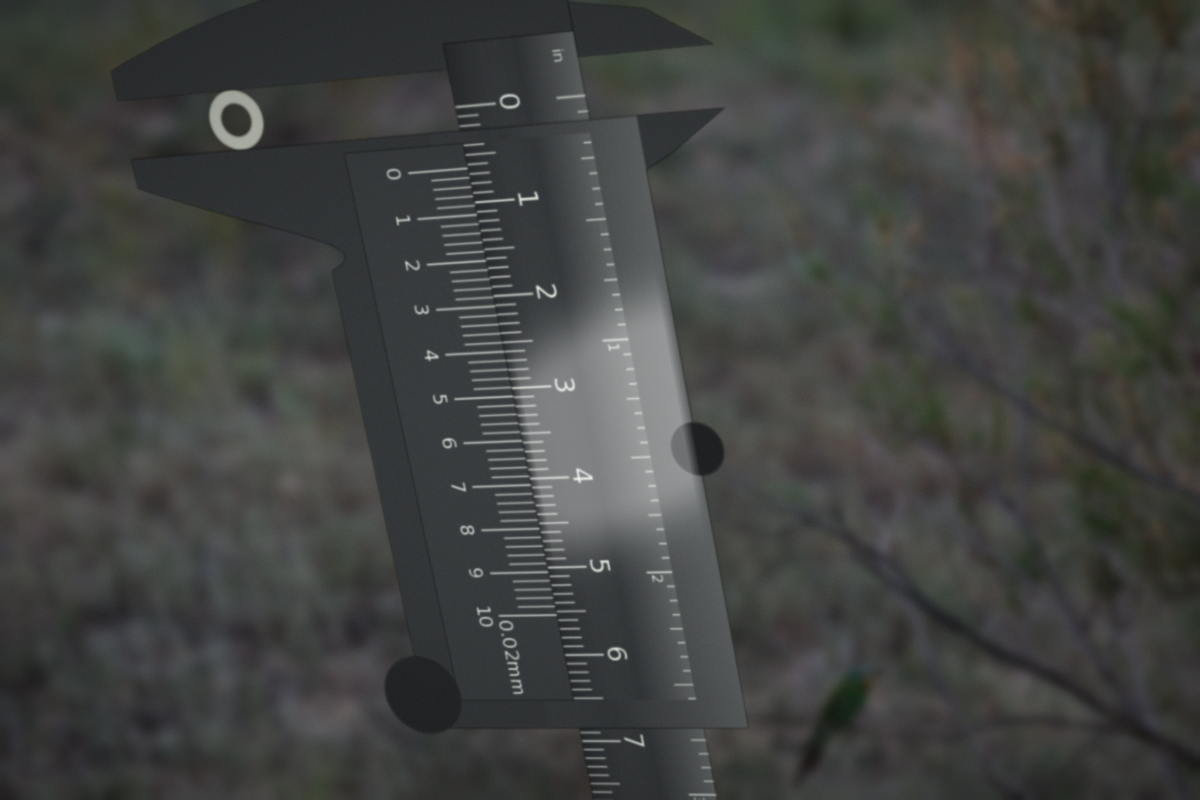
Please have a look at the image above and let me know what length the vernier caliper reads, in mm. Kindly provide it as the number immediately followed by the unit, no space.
6.4mm
